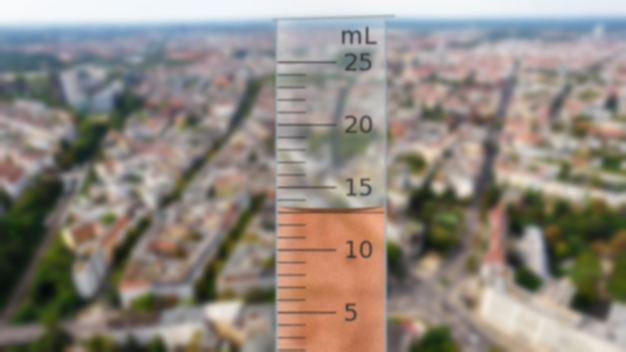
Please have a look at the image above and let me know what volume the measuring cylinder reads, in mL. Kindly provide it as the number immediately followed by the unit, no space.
13mL
